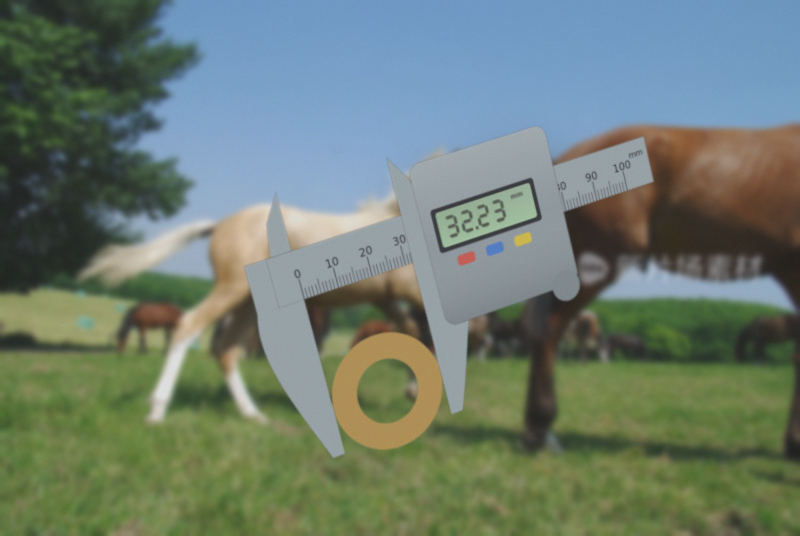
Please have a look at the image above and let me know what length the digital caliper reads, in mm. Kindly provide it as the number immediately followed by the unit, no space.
32.23mm
